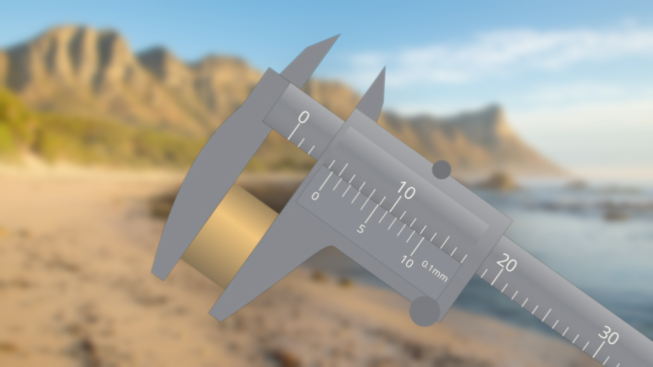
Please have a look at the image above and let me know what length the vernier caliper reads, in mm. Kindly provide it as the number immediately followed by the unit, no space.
4.4mm
